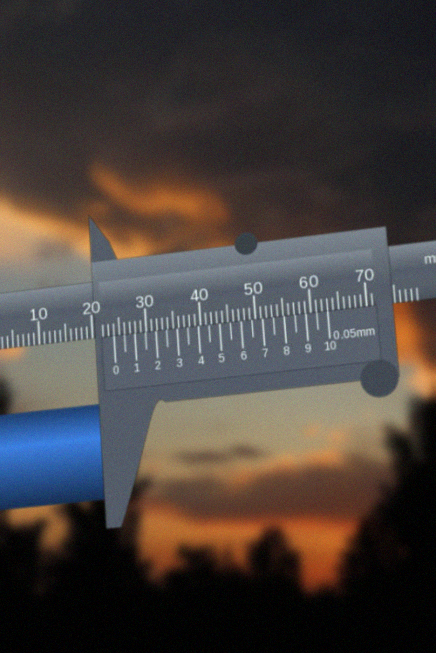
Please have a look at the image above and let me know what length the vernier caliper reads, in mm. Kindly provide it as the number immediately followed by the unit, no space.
24.0mm
